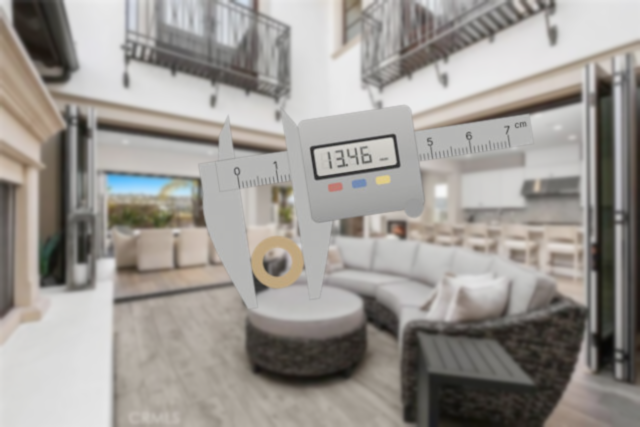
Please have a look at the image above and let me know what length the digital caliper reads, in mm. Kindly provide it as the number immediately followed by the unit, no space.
13.46mm
